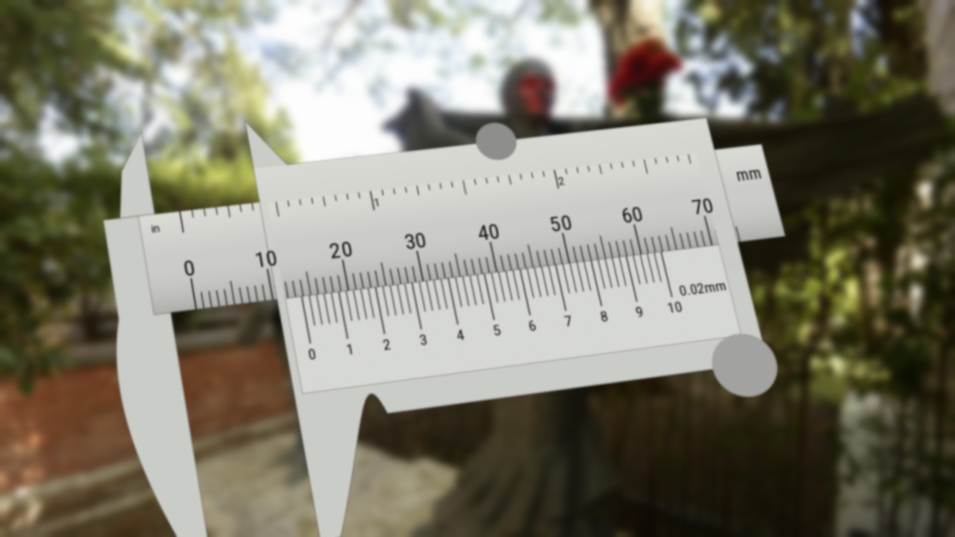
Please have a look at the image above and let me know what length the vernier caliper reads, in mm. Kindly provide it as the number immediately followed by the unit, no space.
13.8mm
